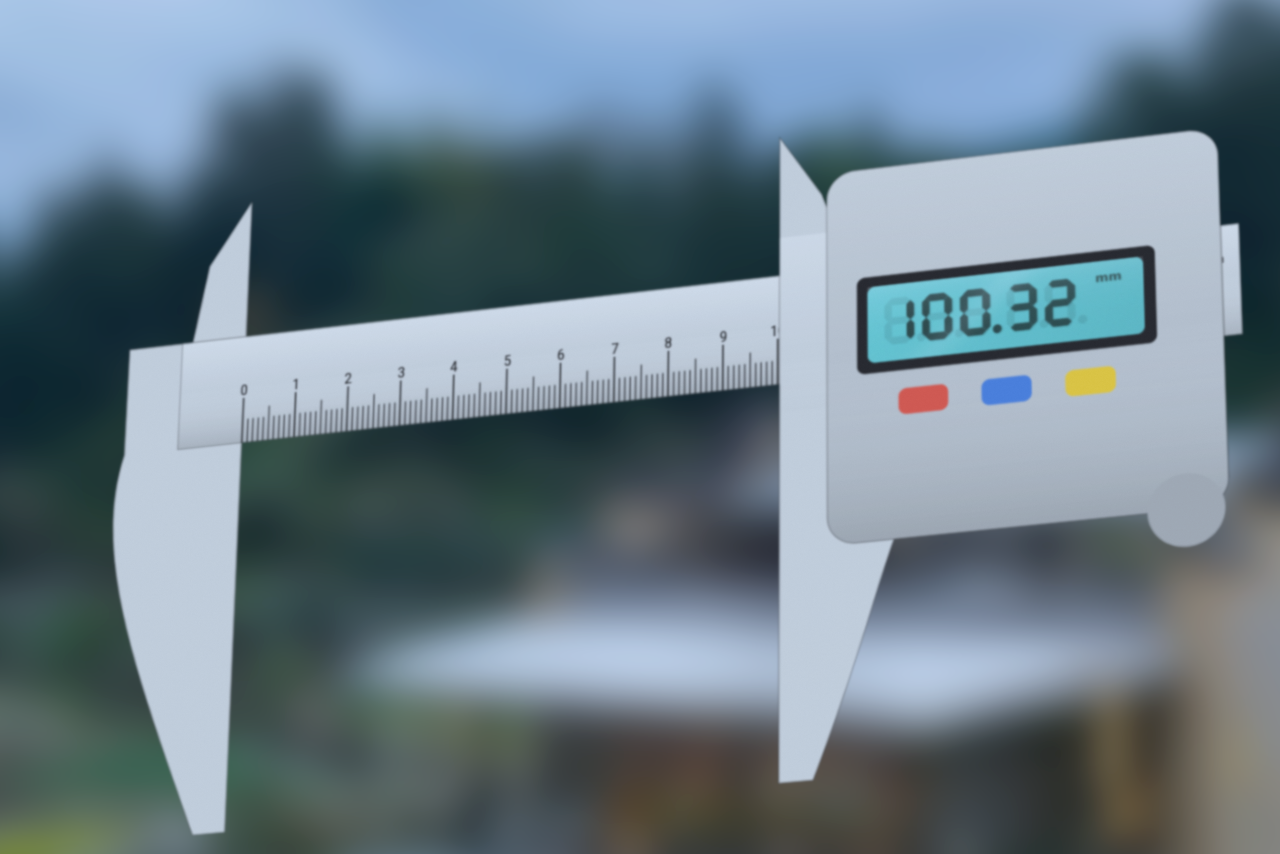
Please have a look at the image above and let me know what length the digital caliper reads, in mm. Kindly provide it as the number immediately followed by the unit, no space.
100.32mm
